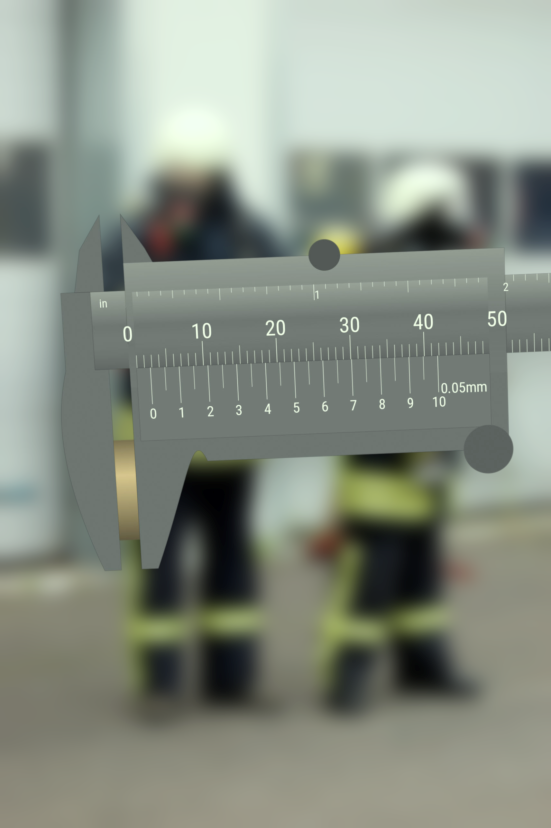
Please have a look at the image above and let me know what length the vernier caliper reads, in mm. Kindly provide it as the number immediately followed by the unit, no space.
2.8mm
